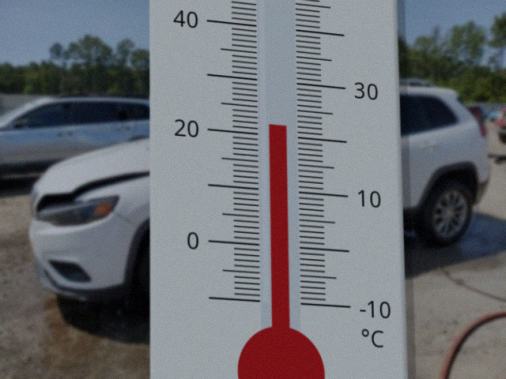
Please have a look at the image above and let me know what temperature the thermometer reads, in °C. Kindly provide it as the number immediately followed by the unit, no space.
22°C
